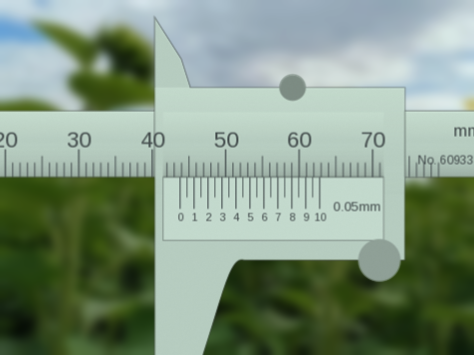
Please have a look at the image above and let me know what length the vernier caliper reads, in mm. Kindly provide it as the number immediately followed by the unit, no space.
43.8mm
